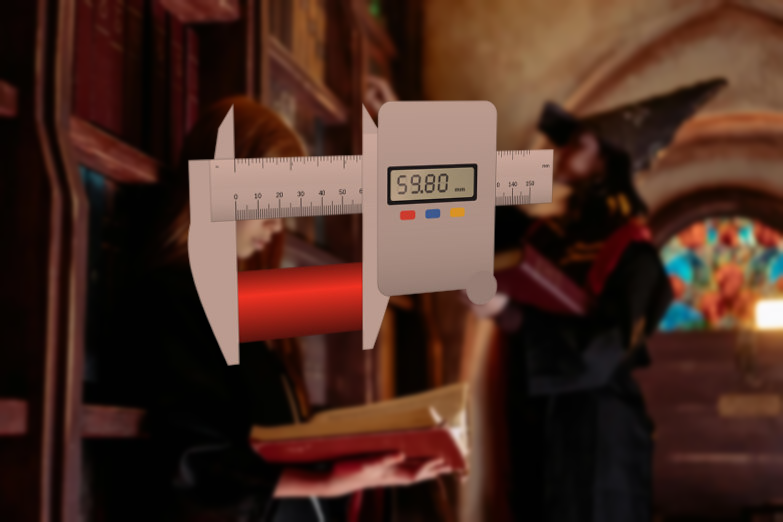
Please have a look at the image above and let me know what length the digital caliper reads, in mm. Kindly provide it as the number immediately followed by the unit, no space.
59.80mm
